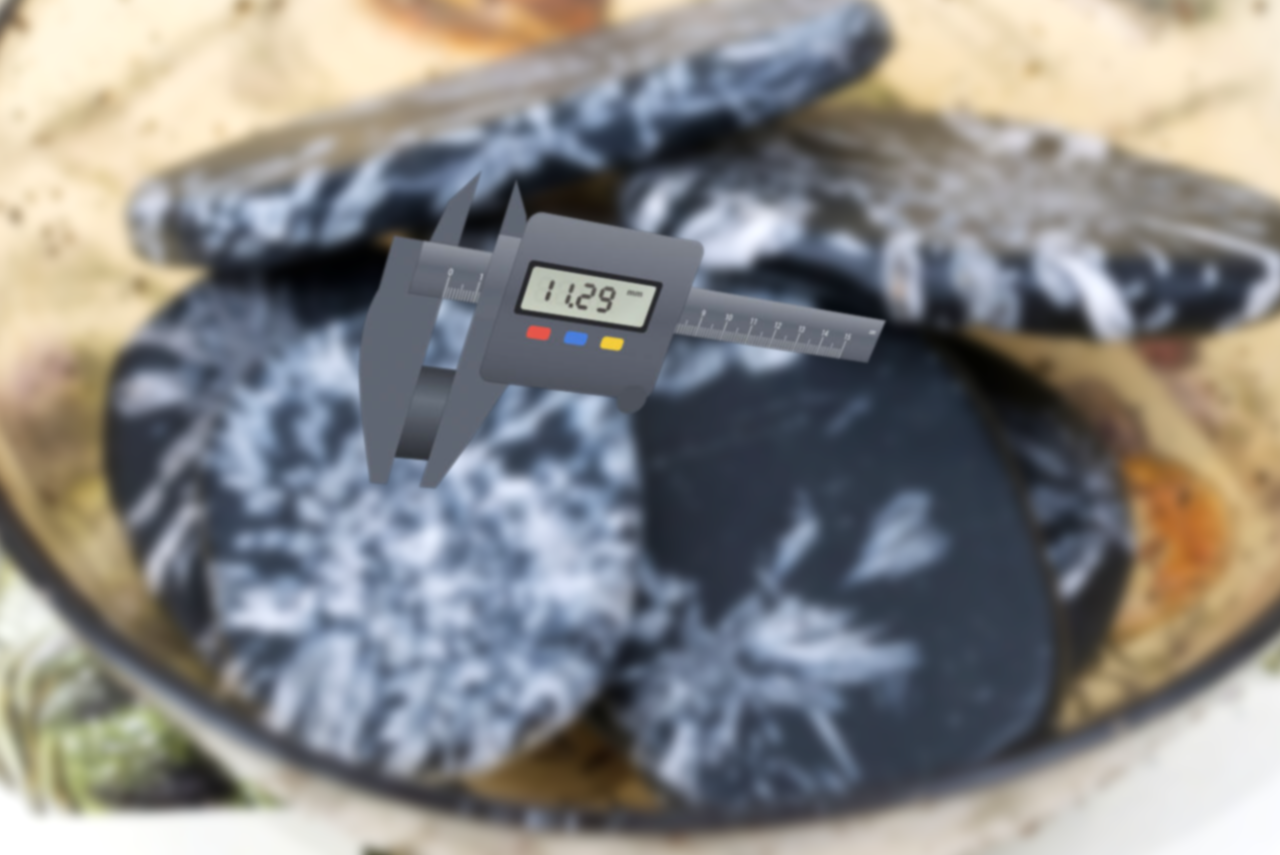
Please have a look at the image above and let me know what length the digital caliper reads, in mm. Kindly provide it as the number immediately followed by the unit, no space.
11.29mm
